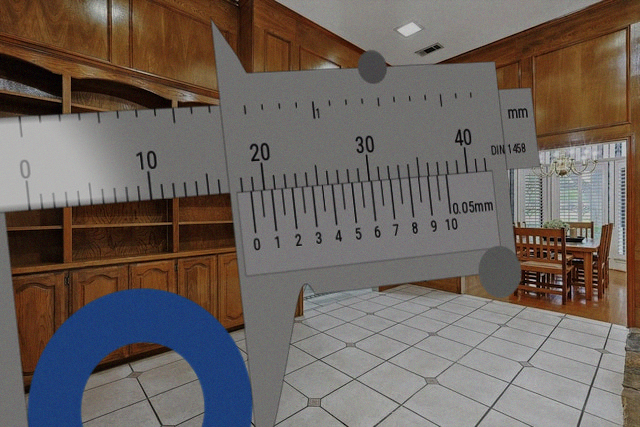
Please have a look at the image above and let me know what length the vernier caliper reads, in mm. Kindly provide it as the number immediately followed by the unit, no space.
18.8mm
